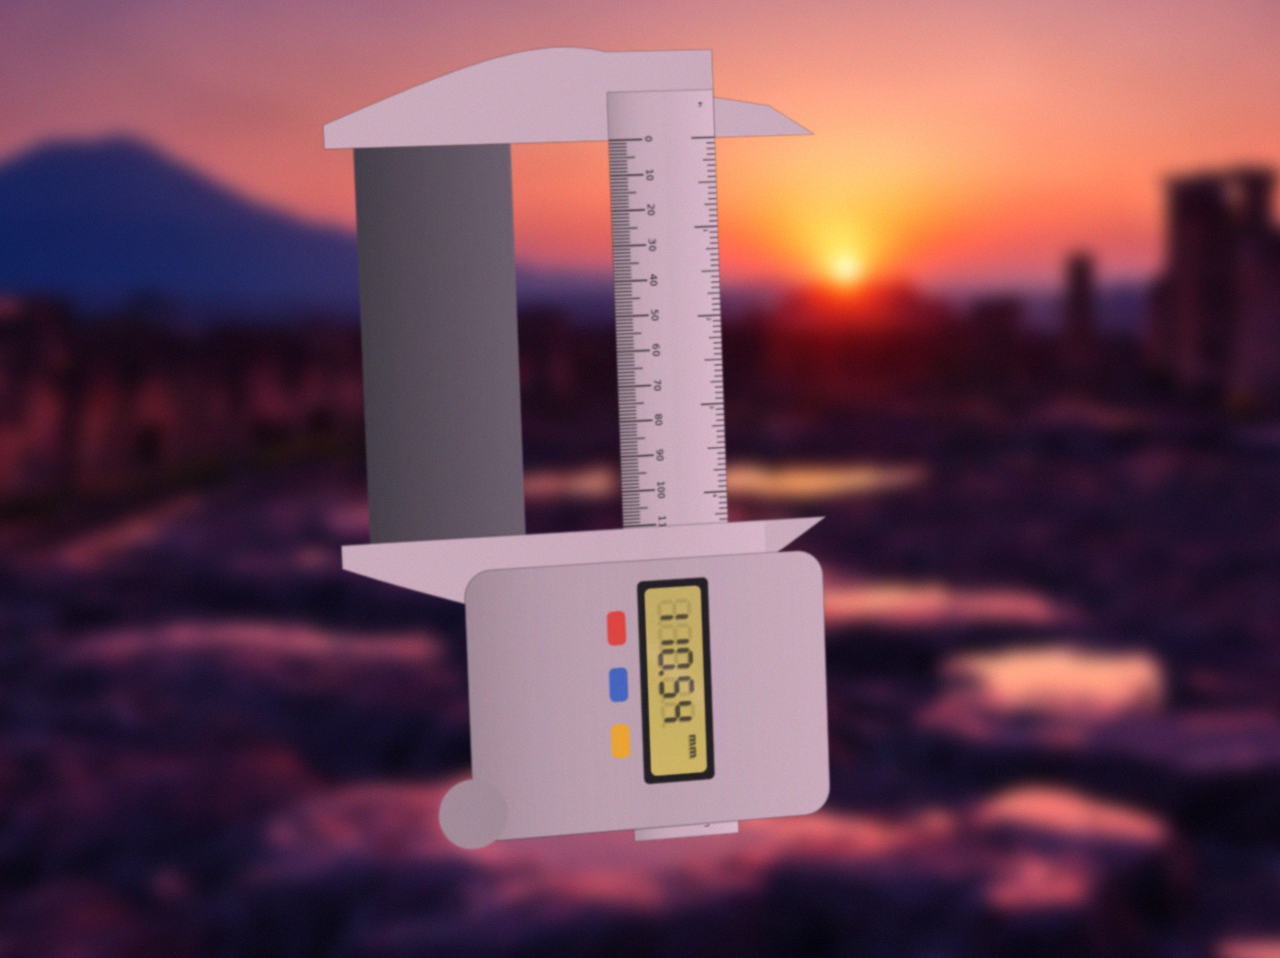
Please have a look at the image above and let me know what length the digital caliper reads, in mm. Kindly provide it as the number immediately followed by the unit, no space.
110.54mm
